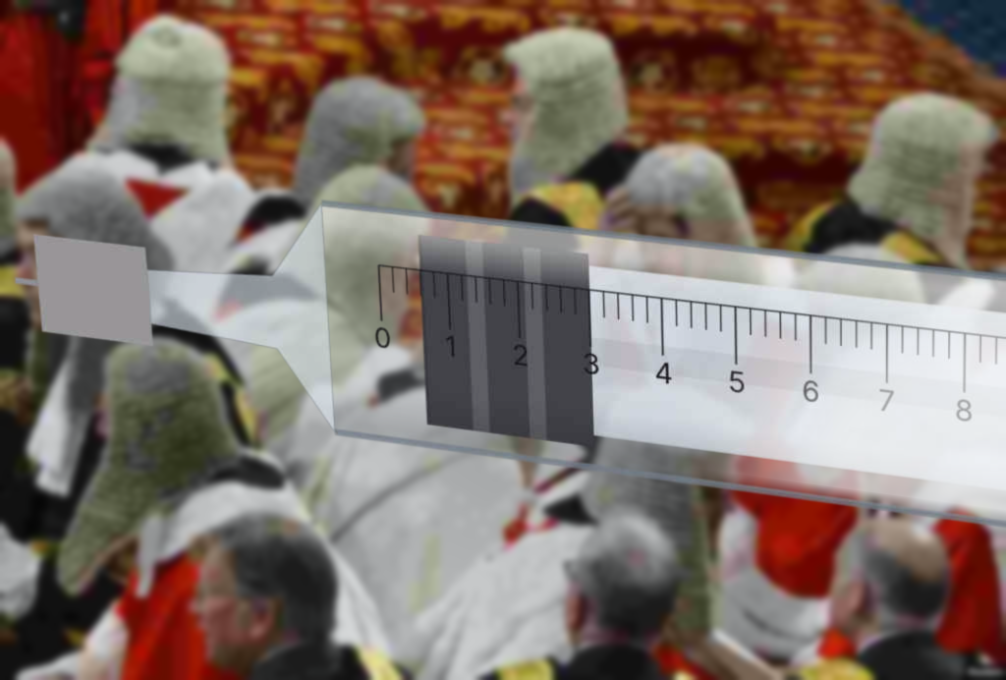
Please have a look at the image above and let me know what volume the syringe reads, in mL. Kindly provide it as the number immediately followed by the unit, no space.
0.6mL
